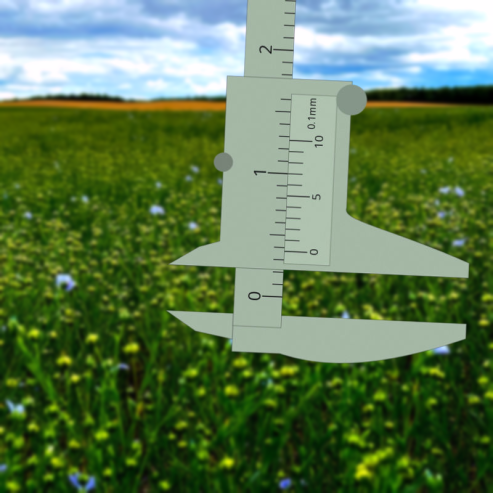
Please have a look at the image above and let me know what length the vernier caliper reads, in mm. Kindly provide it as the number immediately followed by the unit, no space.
3.7mm
